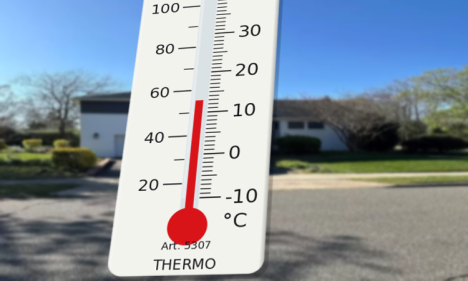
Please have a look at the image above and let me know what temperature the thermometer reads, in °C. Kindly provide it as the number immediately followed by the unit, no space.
13°C
